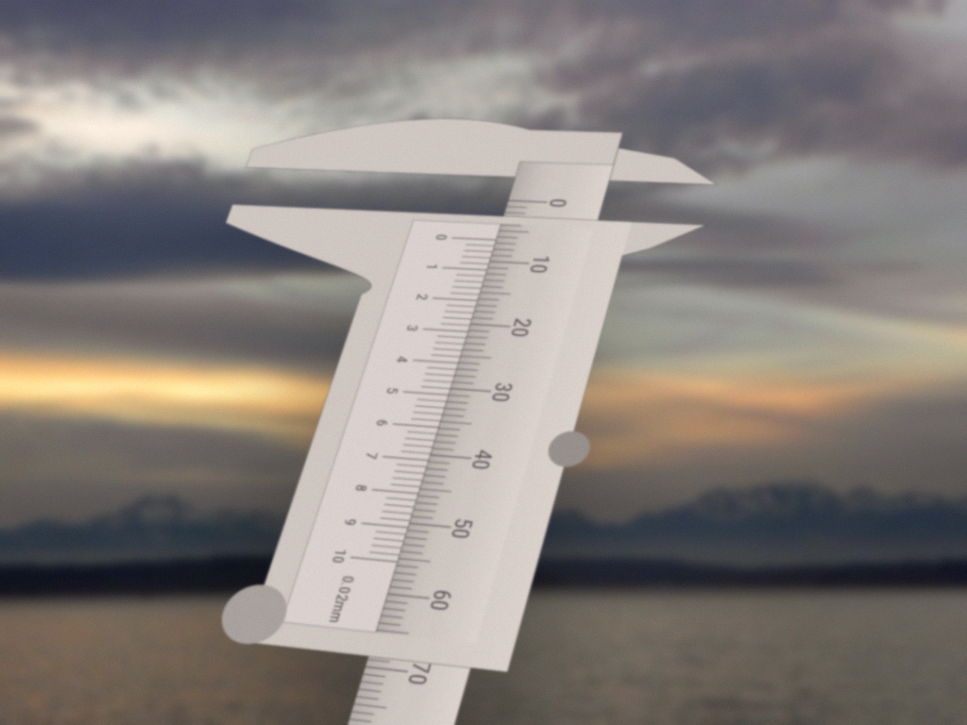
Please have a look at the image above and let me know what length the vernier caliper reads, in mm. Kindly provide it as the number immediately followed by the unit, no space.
6.5mm
